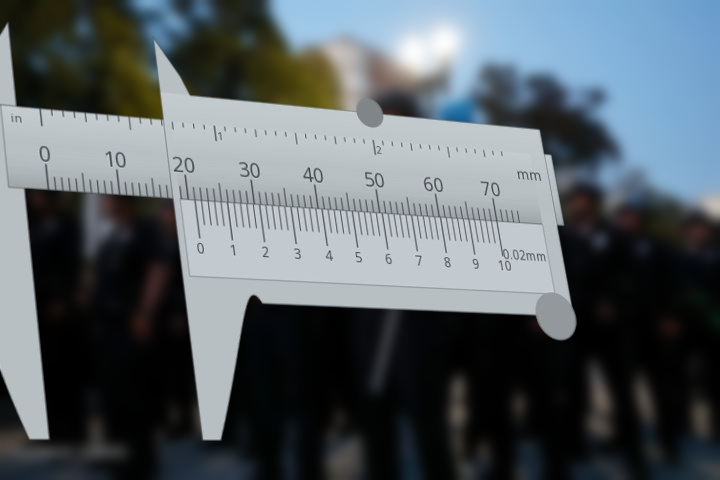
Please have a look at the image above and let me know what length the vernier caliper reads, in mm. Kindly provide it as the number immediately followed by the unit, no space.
21.0mm
